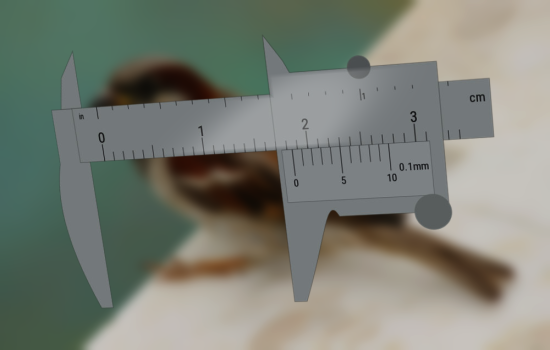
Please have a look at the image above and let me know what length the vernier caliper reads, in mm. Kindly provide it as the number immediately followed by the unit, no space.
18.5mm
